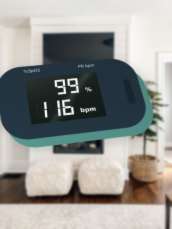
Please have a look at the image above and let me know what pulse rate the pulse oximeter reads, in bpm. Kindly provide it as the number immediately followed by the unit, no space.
116bpm
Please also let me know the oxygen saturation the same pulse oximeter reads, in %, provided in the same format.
99%
